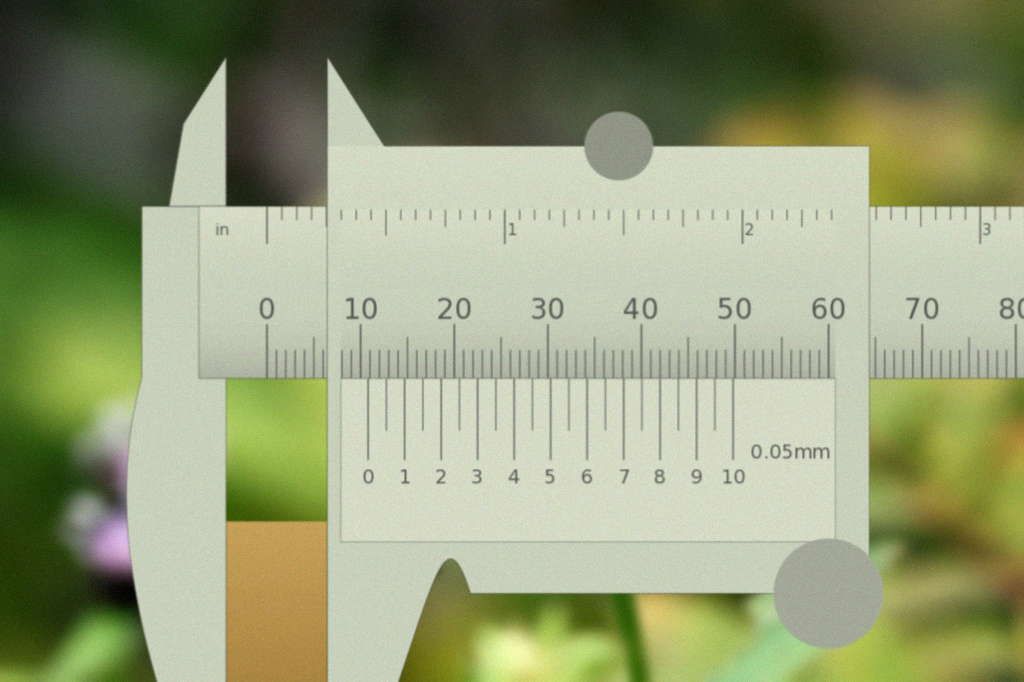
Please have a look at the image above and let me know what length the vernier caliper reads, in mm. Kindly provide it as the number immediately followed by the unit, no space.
10.8mm
